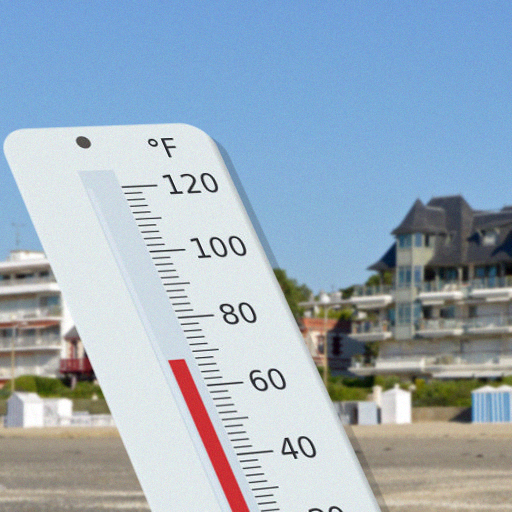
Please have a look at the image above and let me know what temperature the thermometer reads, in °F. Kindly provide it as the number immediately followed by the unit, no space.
68°F
